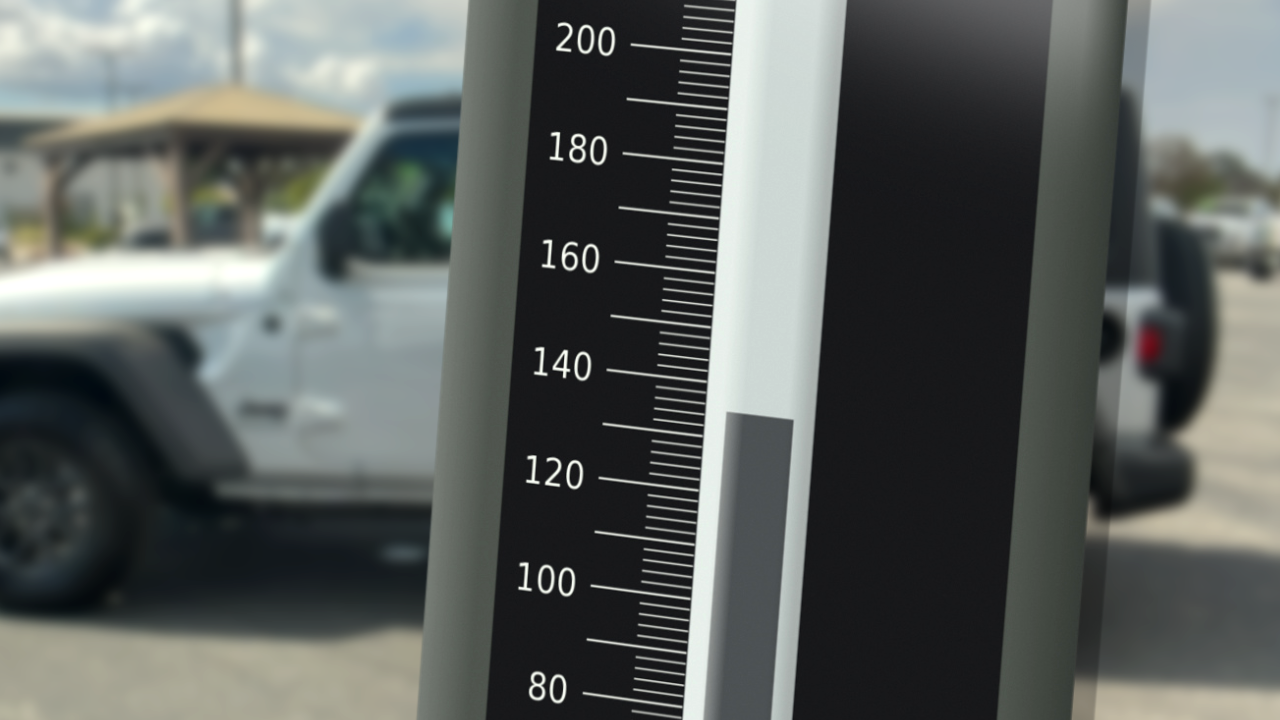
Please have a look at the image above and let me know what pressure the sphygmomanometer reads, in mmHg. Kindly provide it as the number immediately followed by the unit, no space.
135mmHg
